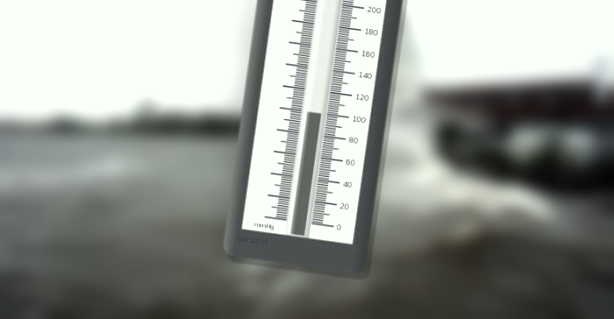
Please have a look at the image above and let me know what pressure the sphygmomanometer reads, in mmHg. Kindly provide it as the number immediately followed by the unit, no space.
100mmHg
